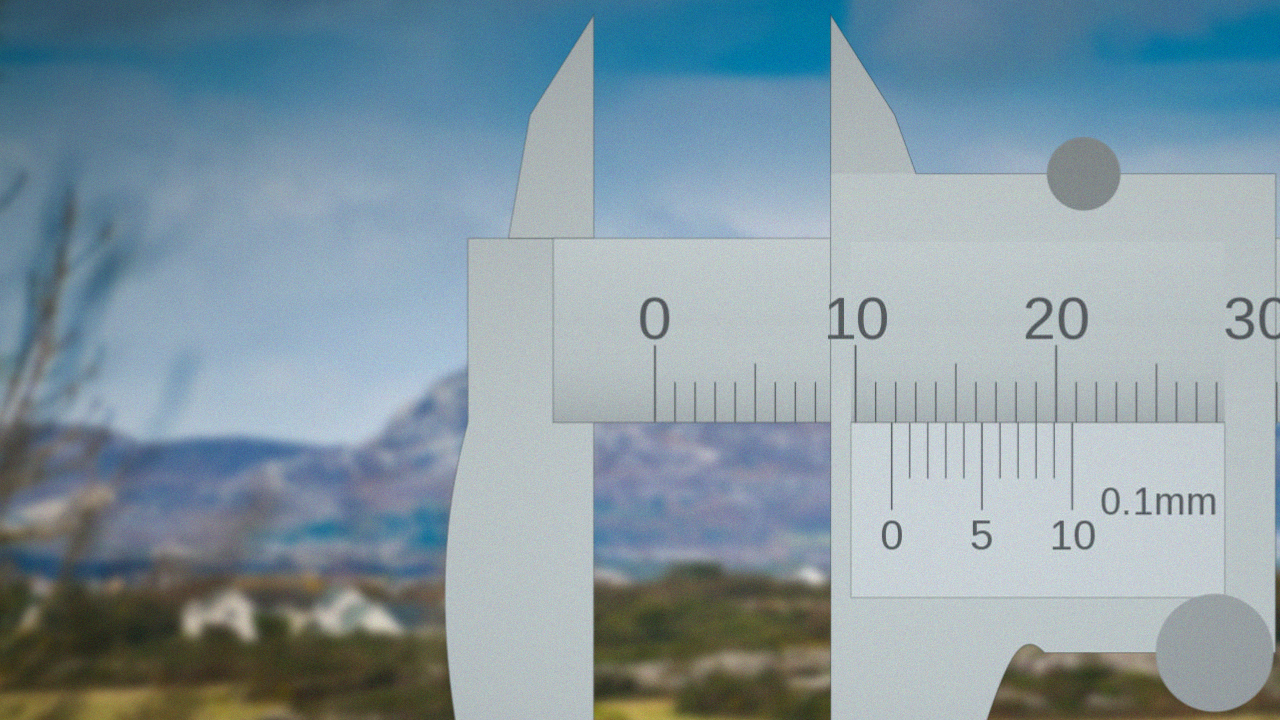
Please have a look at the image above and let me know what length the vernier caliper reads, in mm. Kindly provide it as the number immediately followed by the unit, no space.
11.8mm
